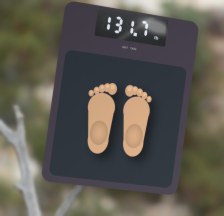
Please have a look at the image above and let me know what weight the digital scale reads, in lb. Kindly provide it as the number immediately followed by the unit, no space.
131.7lb
